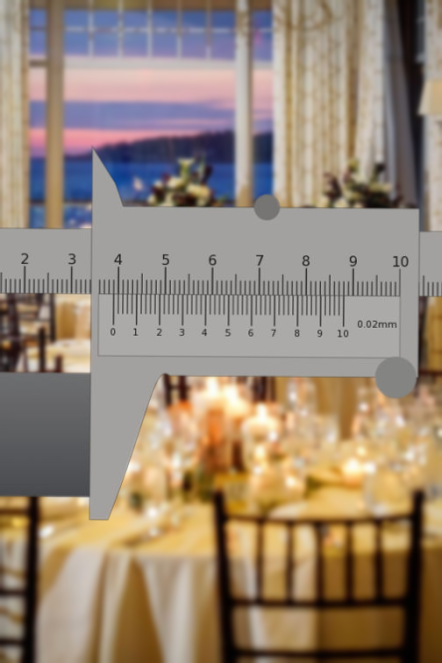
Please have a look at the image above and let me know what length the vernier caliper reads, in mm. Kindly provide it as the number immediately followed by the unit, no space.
39.0mm
